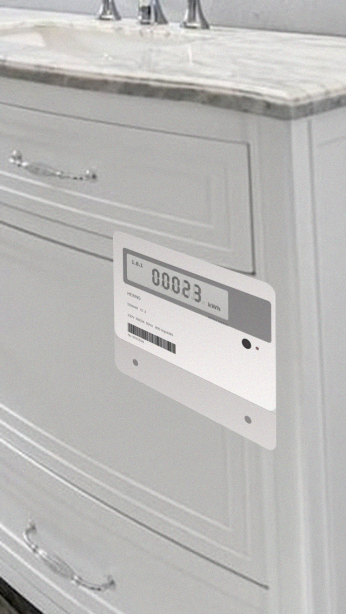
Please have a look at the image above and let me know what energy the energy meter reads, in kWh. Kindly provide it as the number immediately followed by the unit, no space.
23kWh
